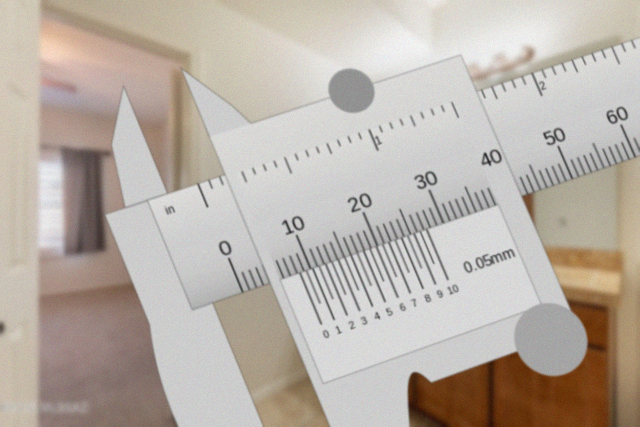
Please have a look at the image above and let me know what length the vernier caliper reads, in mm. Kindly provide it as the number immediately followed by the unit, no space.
8.4mm
